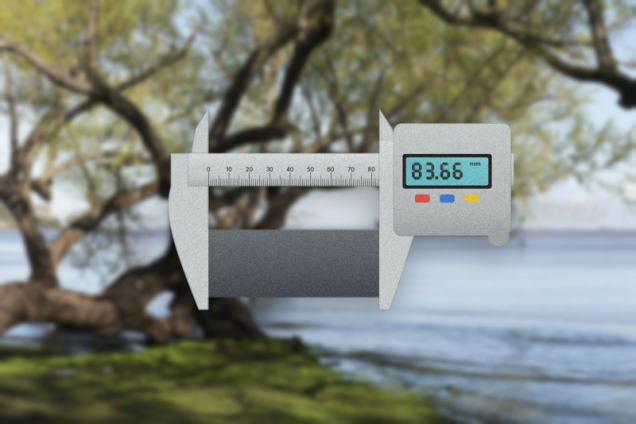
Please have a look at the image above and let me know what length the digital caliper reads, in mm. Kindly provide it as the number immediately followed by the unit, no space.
83.66mm
